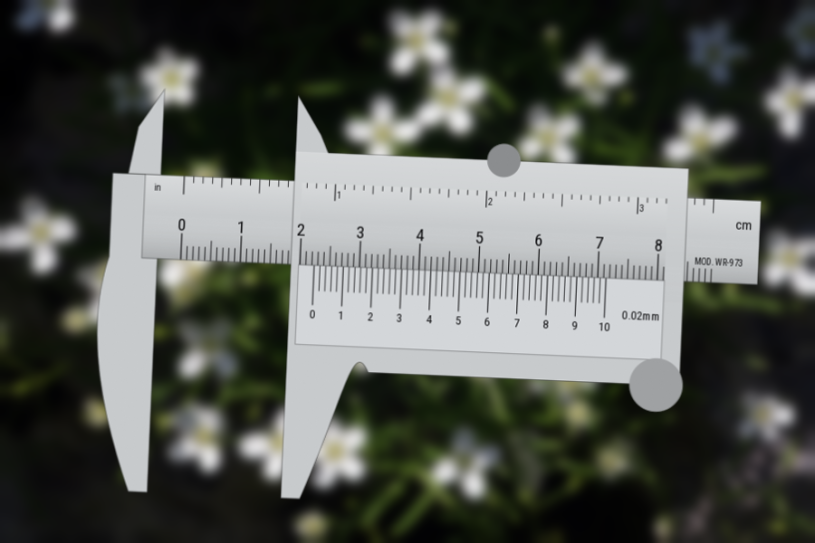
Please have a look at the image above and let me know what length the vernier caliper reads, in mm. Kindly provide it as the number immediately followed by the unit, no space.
22.4mm
